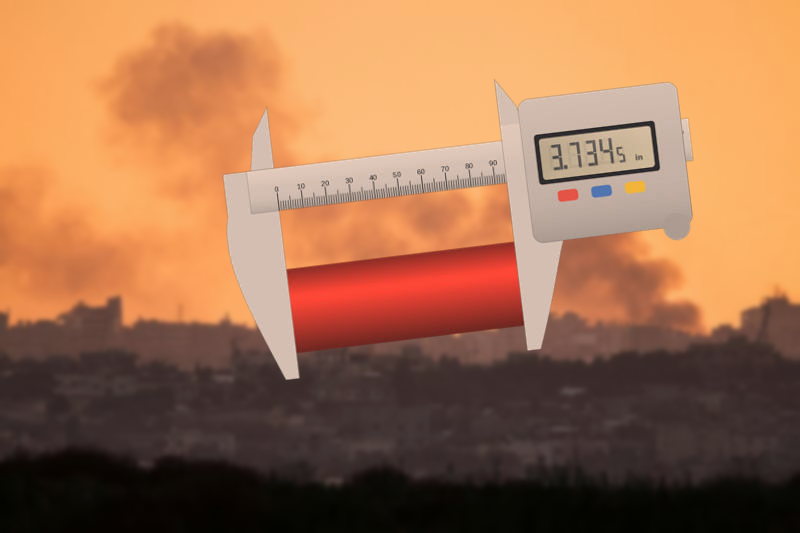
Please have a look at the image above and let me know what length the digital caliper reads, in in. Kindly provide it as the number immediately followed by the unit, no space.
3.7345in
